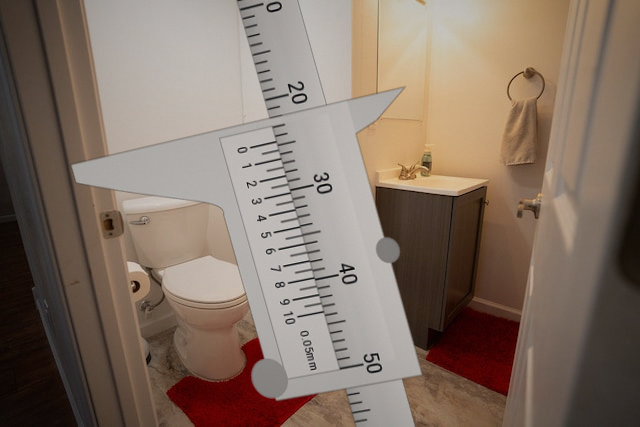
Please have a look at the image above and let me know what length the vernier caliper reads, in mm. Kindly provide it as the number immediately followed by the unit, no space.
24.6mm
